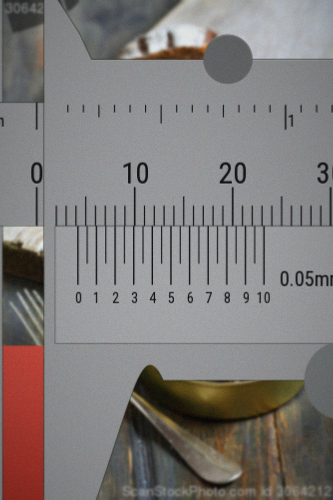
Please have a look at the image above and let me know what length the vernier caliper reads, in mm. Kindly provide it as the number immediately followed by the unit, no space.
4.2mm
